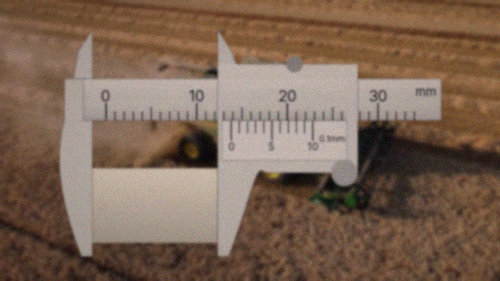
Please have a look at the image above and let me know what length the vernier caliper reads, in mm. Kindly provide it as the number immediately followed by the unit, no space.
13.8mm
